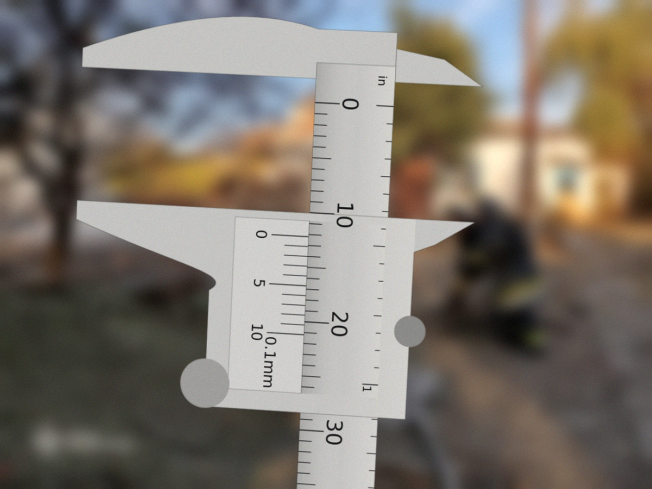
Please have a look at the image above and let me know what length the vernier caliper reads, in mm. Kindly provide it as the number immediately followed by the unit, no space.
12.2mm
